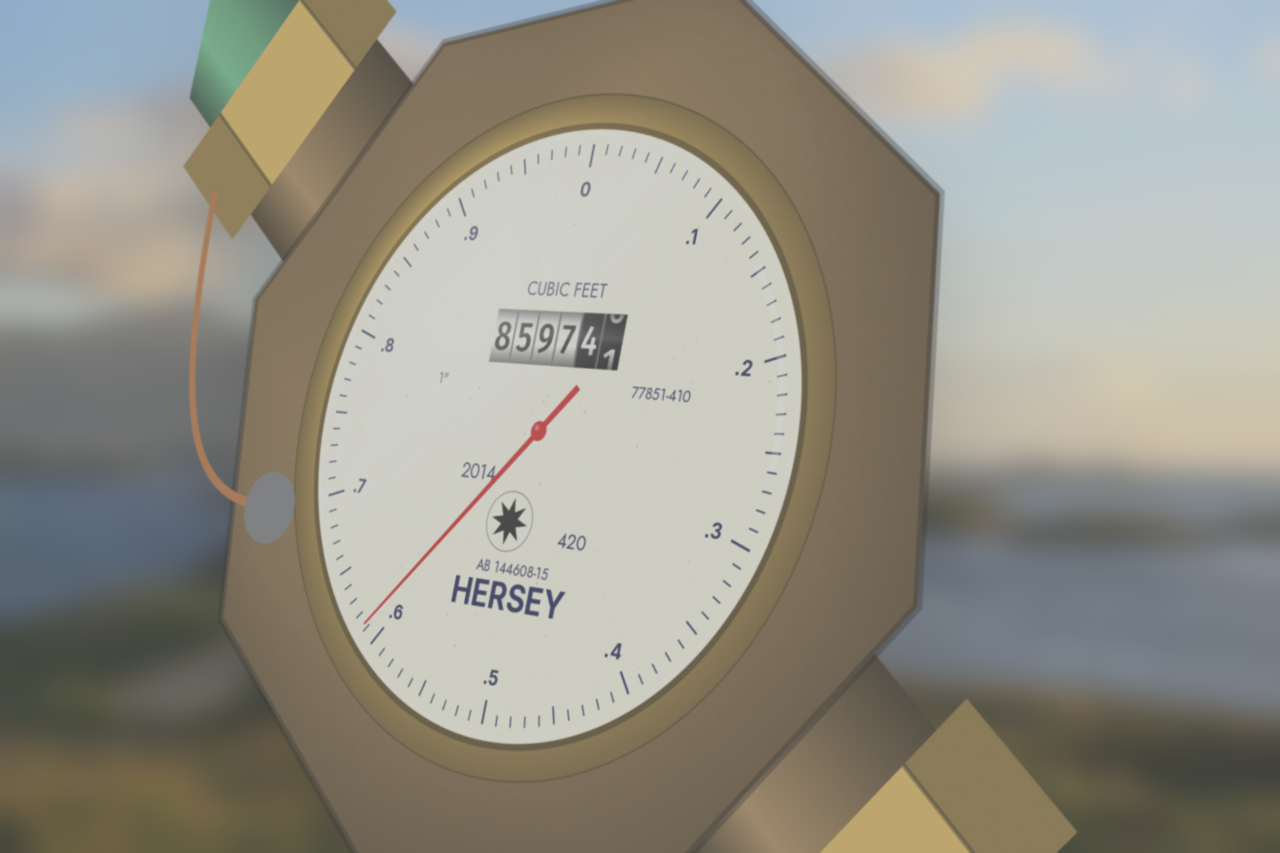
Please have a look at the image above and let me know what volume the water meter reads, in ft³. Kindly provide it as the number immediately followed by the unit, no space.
859740.61ft³
